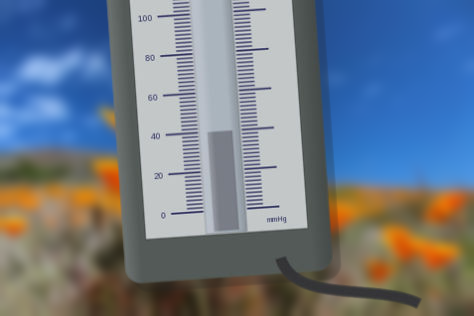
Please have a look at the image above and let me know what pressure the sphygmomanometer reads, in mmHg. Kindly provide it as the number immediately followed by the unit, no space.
40mmHg
